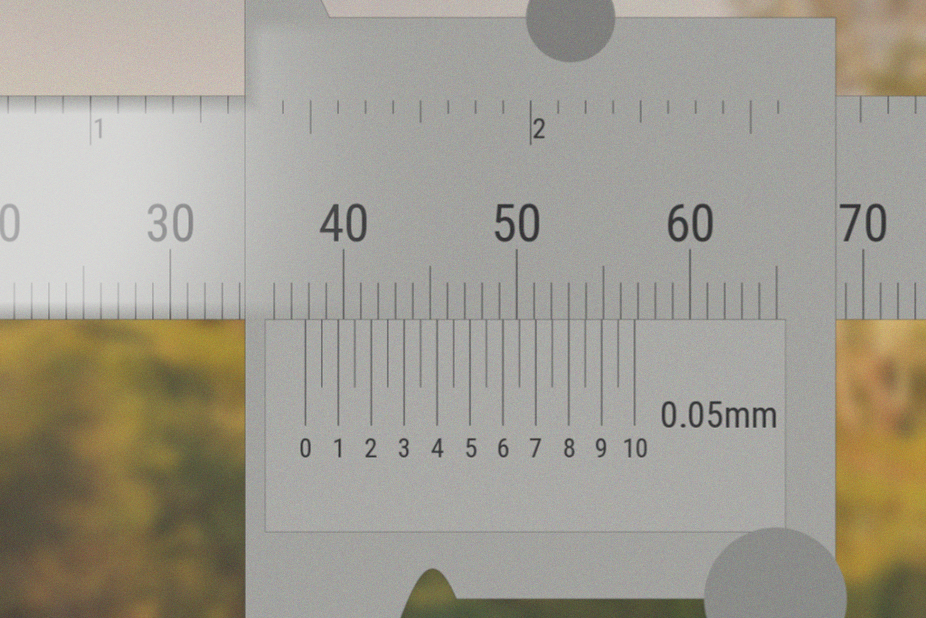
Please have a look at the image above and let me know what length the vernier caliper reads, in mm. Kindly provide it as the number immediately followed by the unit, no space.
37.8mm
